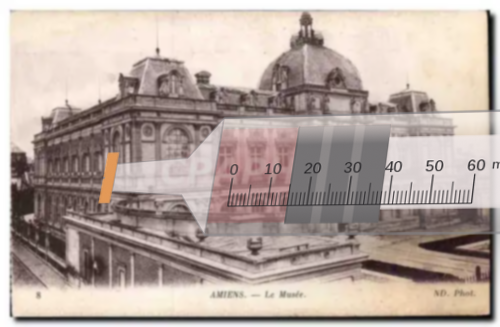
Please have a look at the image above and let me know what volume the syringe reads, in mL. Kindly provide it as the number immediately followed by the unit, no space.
15mL
